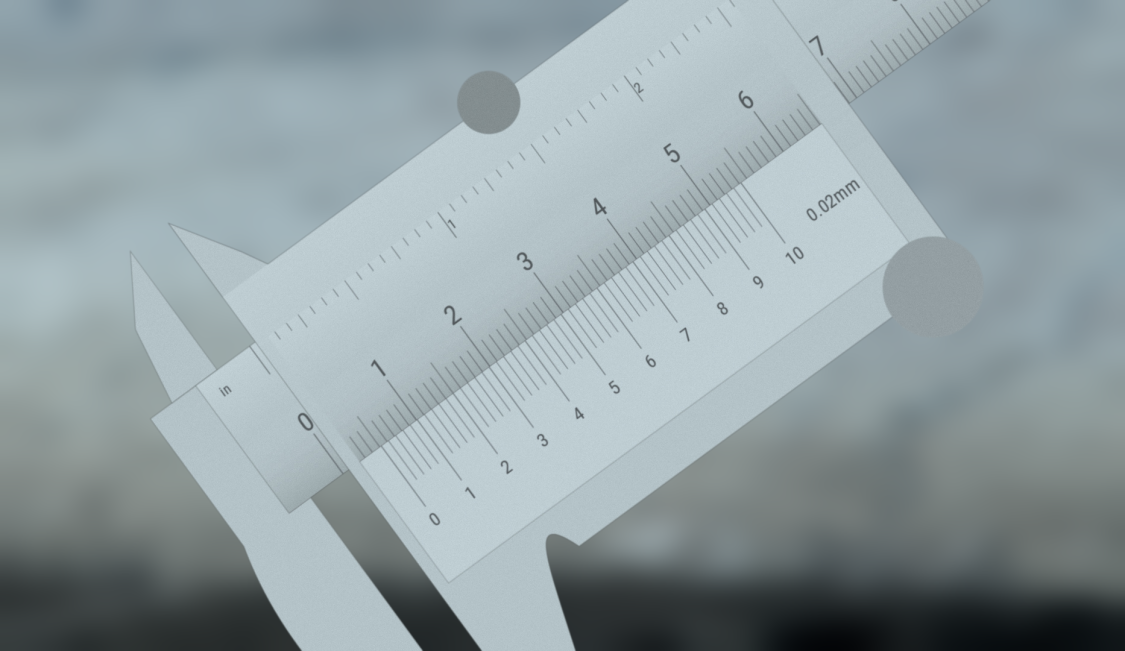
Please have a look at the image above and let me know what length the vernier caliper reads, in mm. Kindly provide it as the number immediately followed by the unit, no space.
5.2mm
